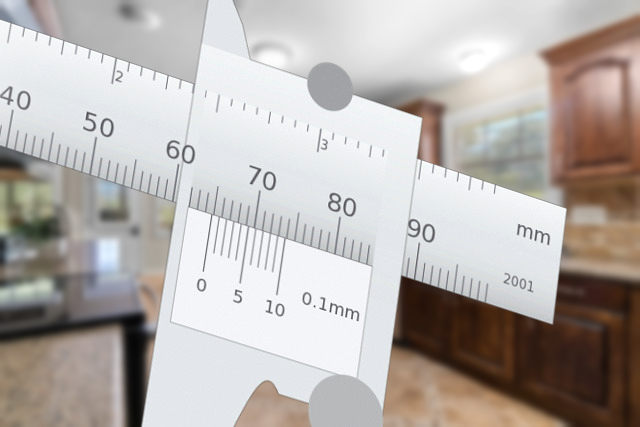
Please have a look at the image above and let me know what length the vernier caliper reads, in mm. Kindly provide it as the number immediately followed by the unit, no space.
64.8mm
